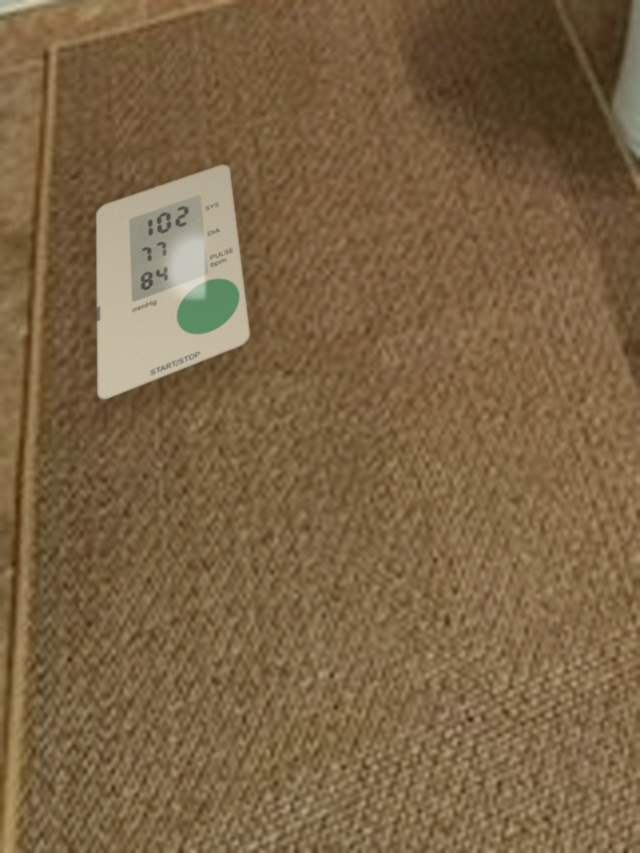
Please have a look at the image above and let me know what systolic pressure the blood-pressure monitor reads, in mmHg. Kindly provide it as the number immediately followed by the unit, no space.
102mmHg
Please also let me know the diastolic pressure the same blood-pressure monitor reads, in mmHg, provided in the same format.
77mmHg
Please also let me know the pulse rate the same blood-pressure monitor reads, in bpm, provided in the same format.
84bpm
